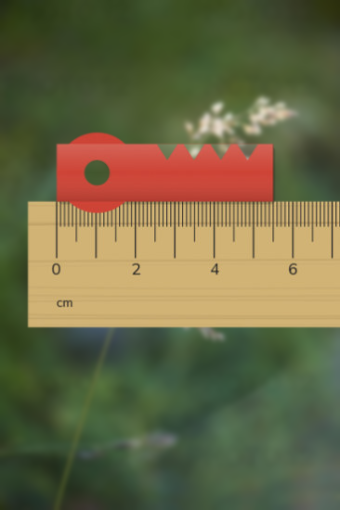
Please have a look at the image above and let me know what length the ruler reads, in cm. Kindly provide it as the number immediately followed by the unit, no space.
5.5cm
